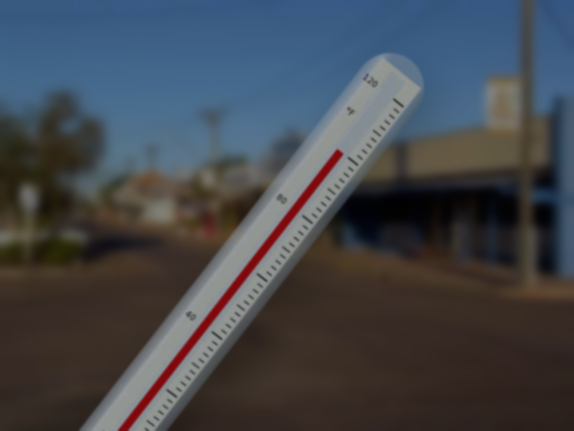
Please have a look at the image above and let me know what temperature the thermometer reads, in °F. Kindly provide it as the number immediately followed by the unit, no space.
100°F
